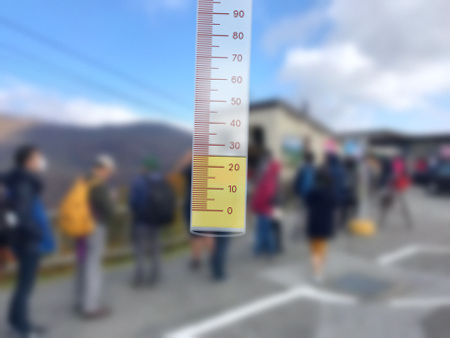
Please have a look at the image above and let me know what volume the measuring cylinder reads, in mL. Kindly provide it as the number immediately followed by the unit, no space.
25mL
